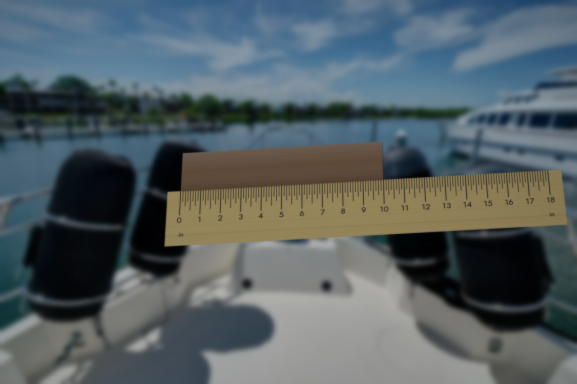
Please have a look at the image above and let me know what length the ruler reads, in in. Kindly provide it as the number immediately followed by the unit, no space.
10in
